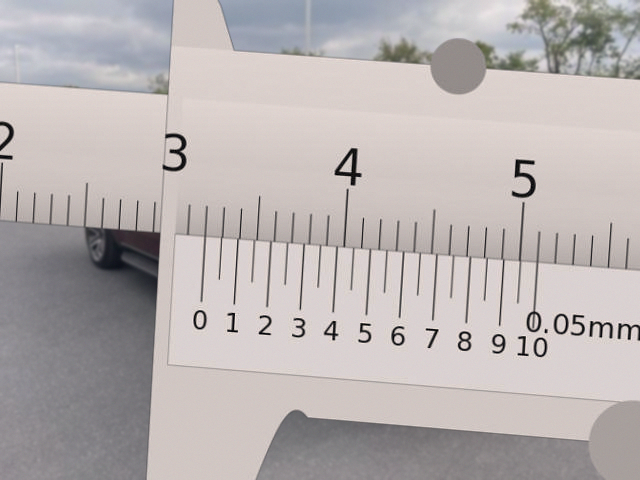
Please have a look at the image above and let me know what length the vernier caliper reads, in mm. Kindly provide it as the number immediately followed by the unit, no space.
32.0mm
